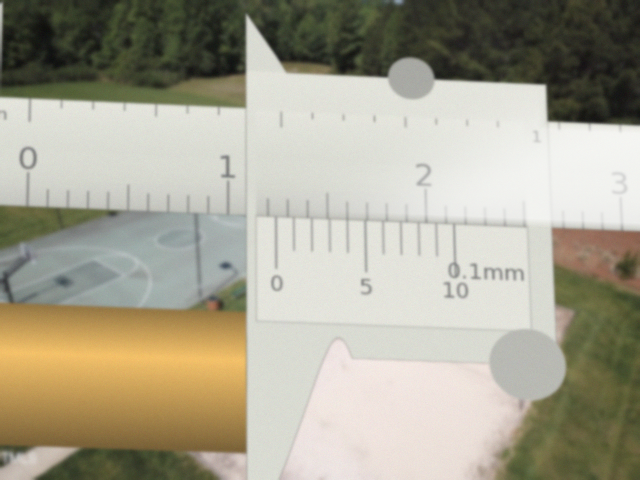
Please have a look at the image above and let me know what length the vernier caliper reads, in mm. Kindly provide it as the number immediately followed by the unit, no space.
12.4mm
